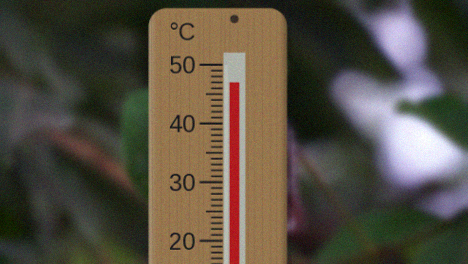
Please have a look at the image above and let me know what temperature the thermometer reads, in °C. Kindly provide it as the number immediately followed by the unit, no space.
47°C
